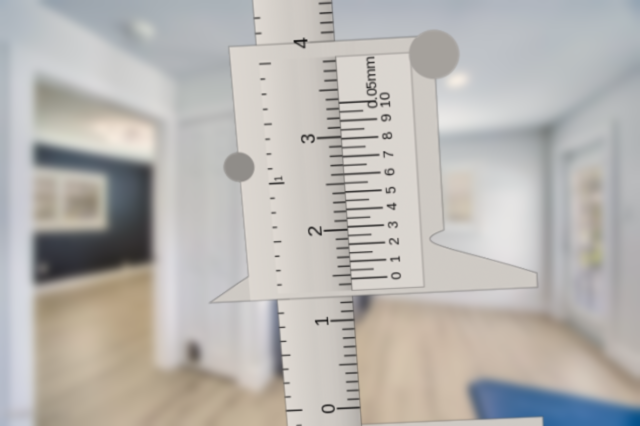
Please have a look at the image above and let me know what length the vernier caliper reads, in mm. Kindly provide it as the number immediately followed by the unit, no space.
14.6mm
